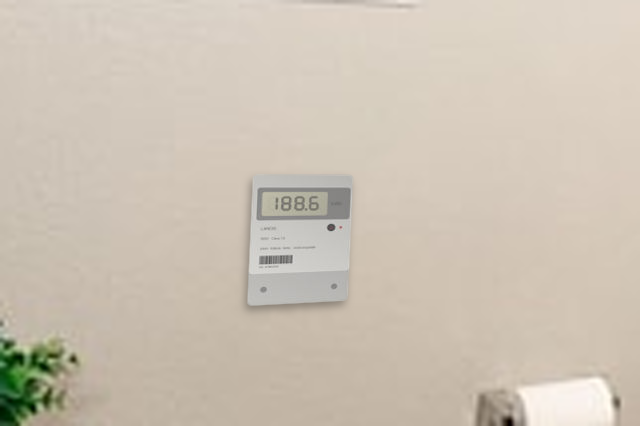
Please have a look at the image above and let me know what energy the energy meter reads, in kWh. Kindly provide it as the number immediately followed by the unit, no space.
188.6kWh
